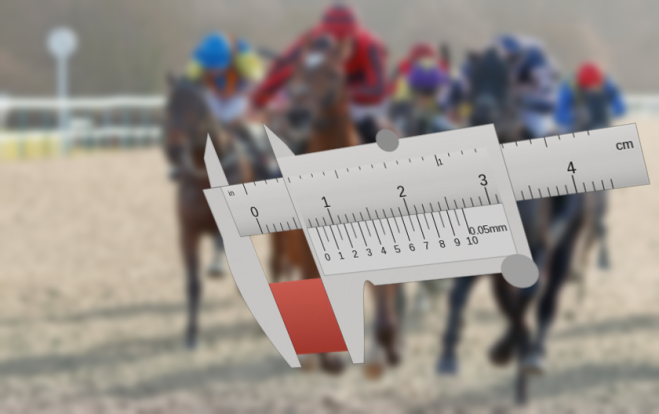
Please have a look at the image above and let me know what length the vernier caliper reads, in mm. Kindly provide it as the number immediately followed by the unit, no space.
7.6mm
